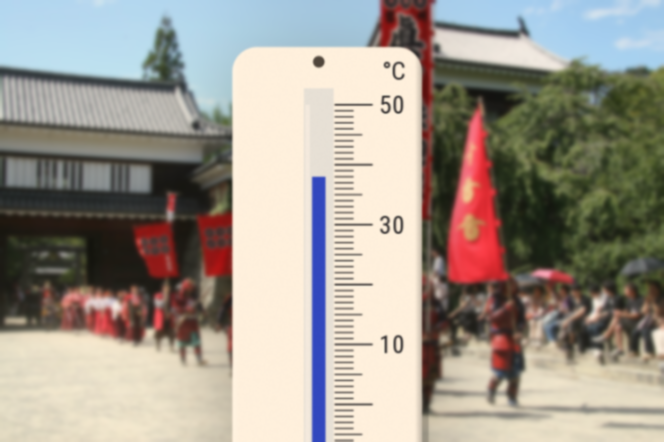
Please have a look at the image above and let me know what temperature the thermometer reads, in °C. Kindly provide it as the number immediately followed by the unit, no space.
38°C
